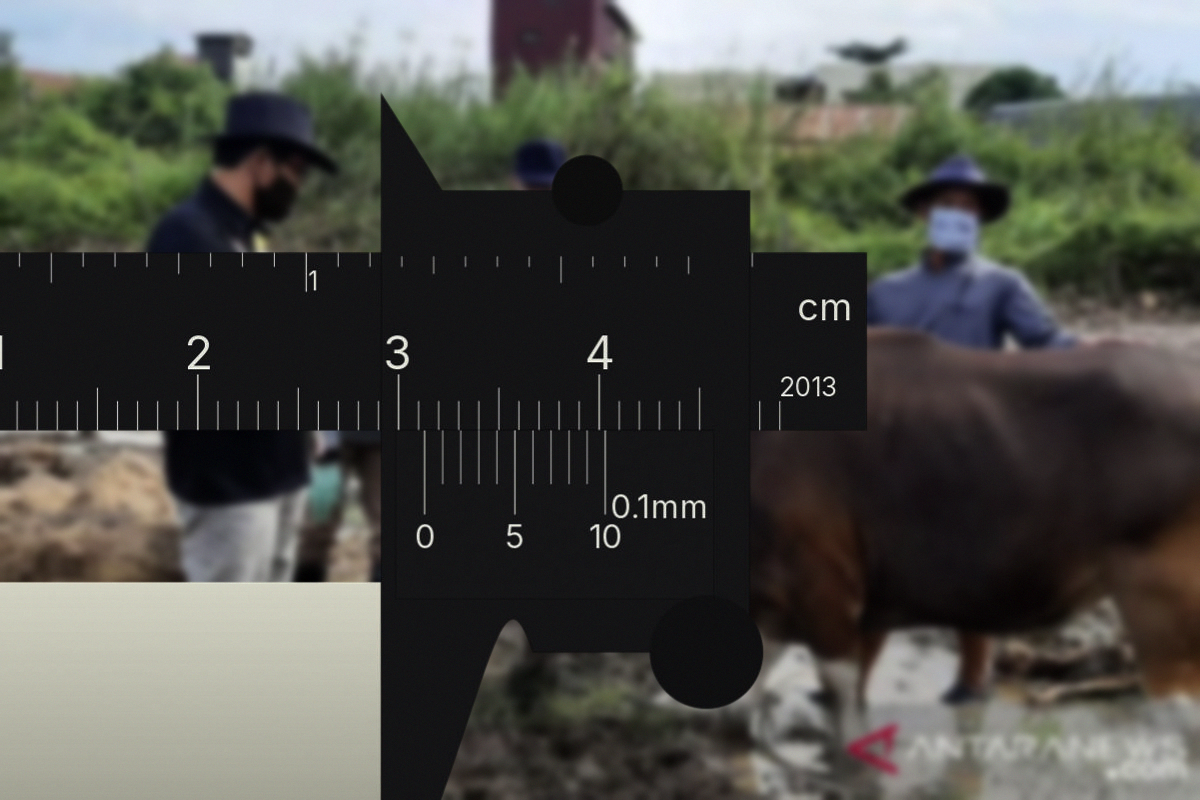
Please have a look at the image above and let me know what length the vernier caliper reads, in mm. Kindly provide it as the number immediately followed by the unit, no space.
31.3mm
